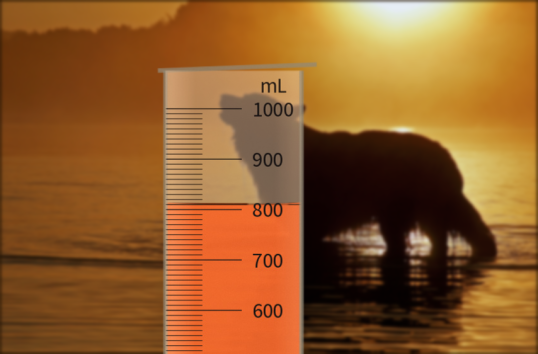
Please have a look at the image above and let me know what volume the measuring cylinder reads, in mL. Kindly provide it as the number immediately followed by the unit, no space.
810mL
